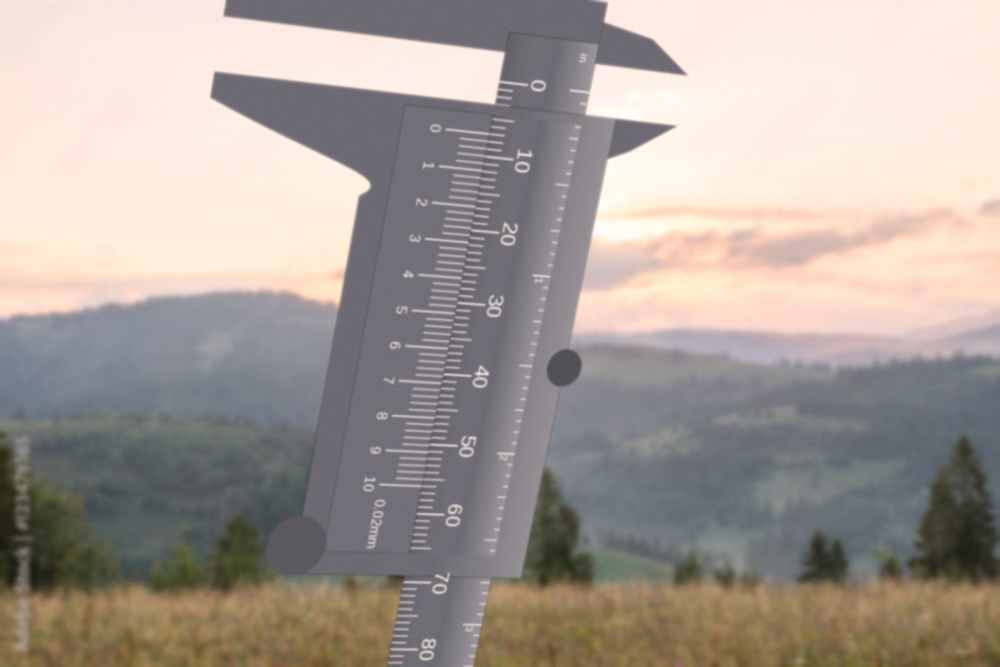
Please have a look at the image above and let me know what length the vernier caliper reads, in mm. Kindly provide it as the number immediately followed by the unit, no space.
7.0mm
